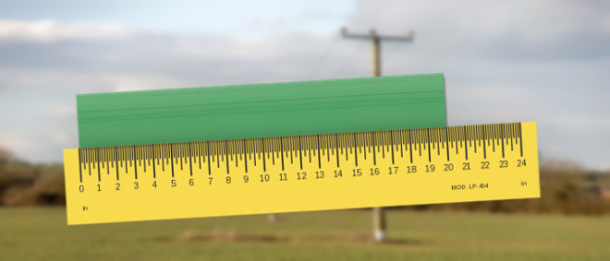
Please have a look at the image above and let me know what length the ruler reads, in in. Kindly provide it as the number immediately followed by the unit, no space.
20in
